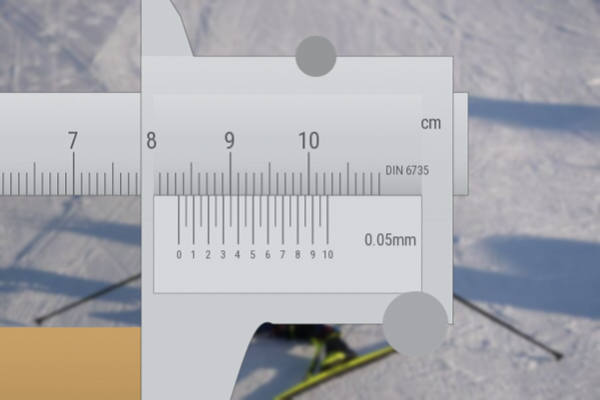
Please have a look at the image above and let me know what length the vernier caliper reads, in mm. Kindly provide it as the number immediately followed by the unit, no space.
83.4mm
